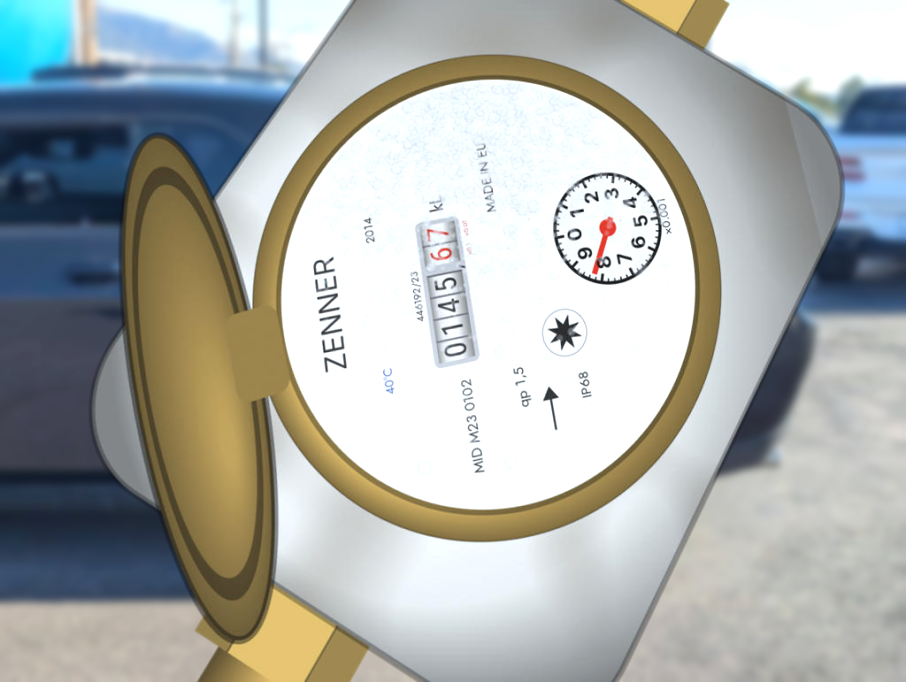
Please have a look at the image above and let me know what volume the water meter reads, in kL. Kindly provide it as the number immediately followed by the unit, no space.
145.678kL
